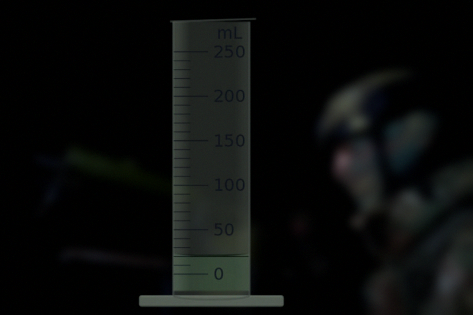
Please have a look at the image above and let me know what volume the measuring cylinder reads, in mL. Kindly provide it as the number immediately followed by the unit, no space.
20mL
